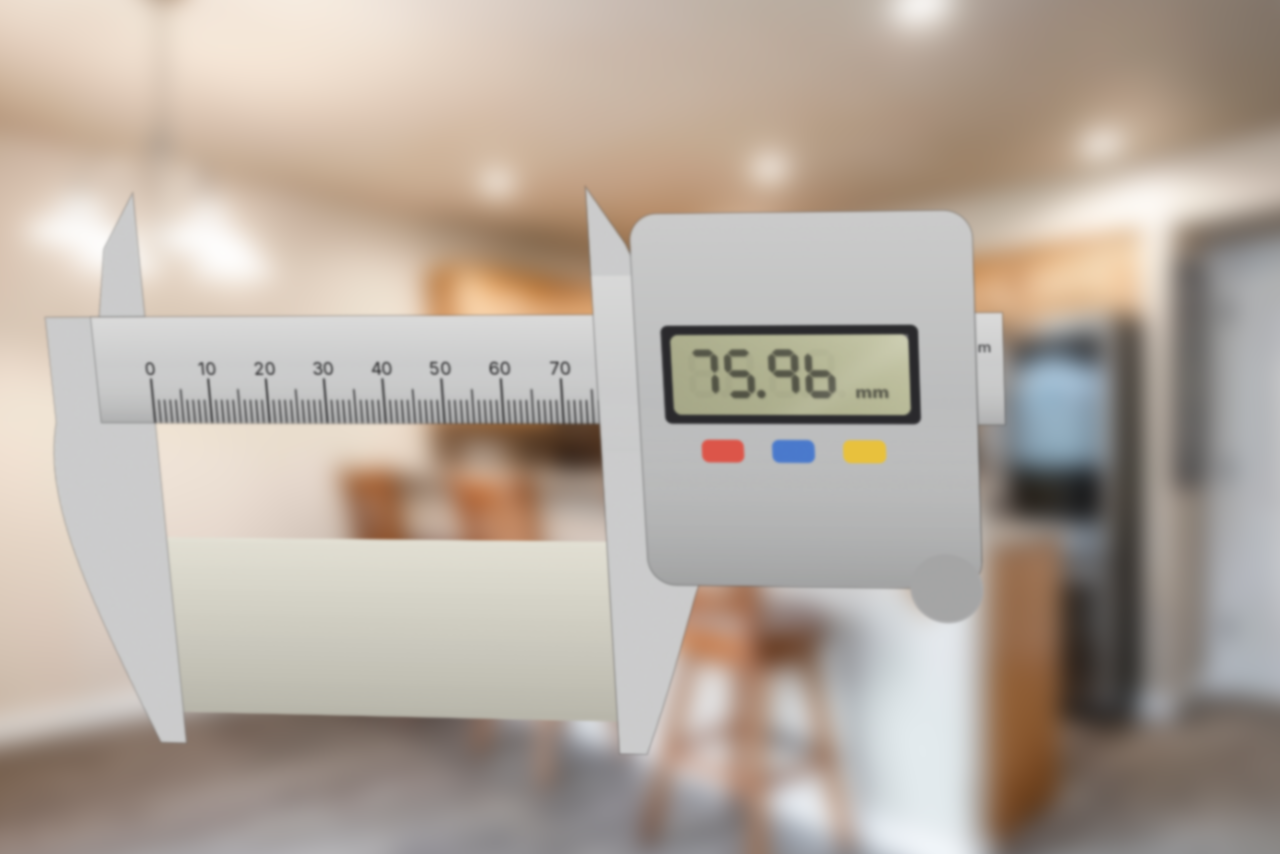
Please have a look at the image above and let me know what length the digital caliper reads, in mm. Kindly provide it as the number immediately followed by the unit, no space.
75.96mm
